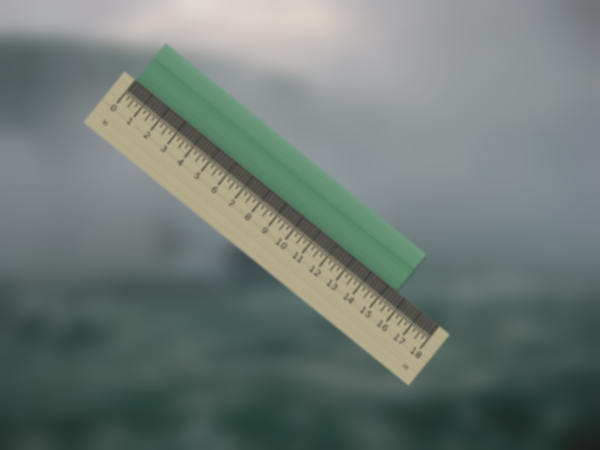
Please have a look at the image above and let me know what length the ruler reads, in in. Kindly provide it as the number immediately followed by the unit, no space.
15.5in
